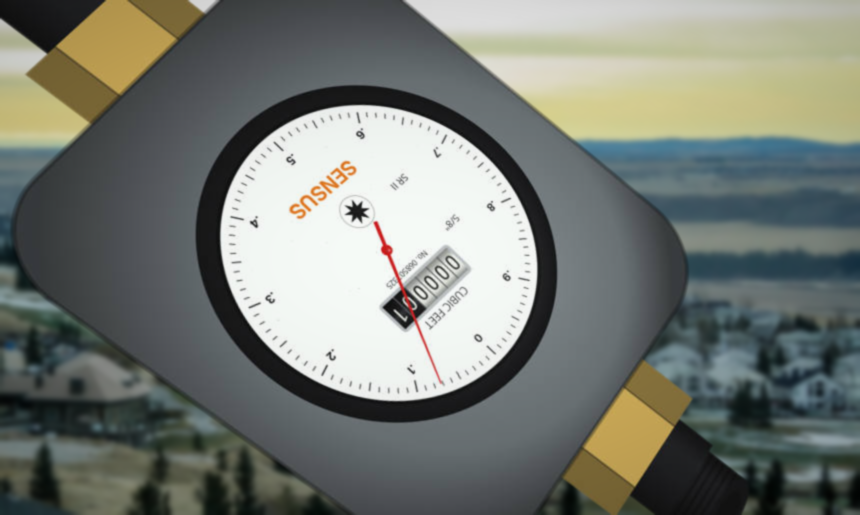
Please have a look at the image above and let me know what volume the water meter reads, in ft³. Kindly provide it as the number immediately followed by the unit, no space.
1.07ft³
